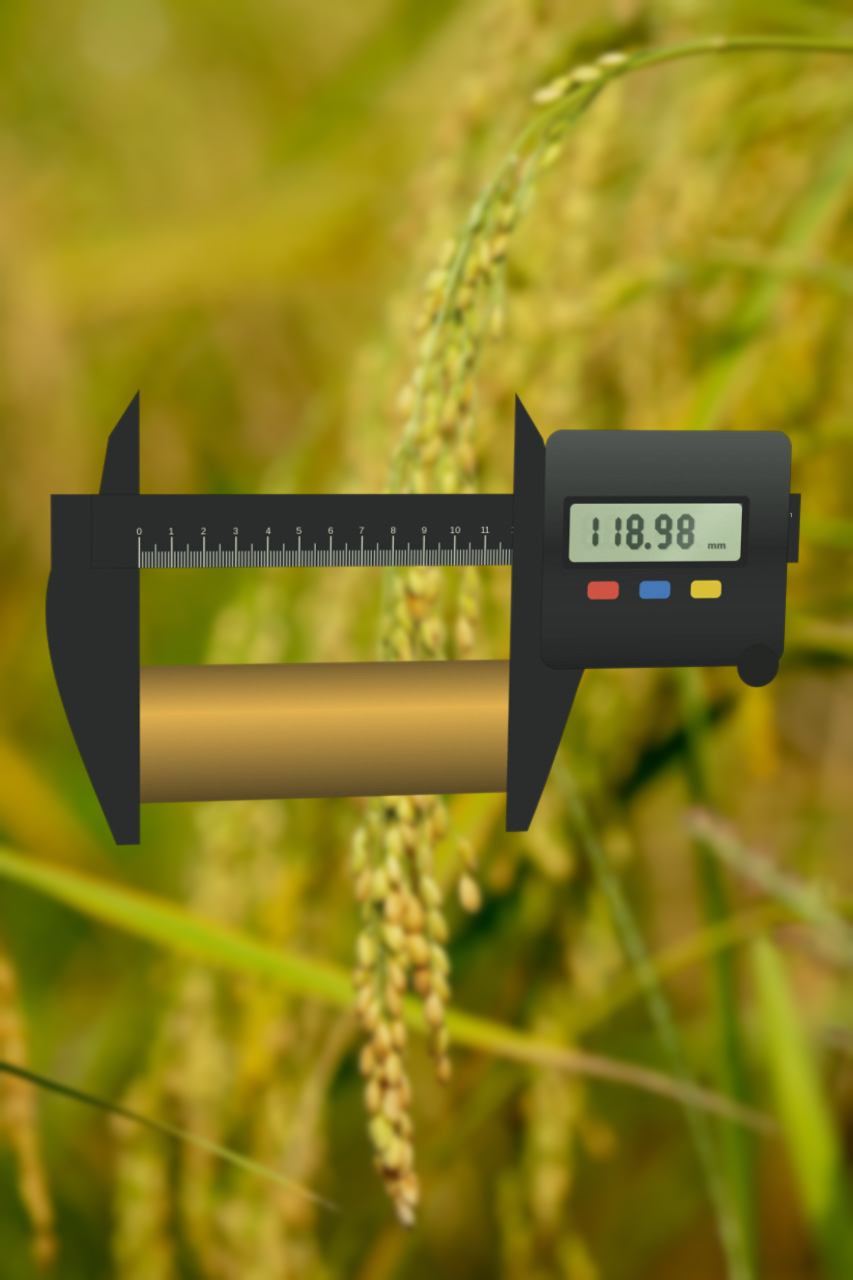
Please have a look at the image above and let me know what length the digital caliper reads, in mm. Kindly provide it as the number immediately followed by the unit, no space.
118.98mm
